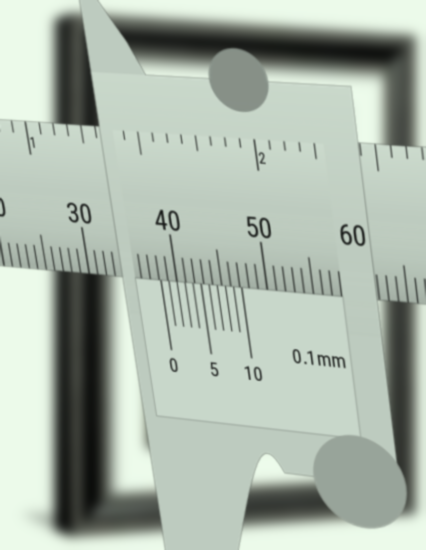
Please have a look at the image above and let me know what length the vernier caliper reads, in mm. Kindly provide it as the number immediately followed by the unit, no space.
38.2mm
